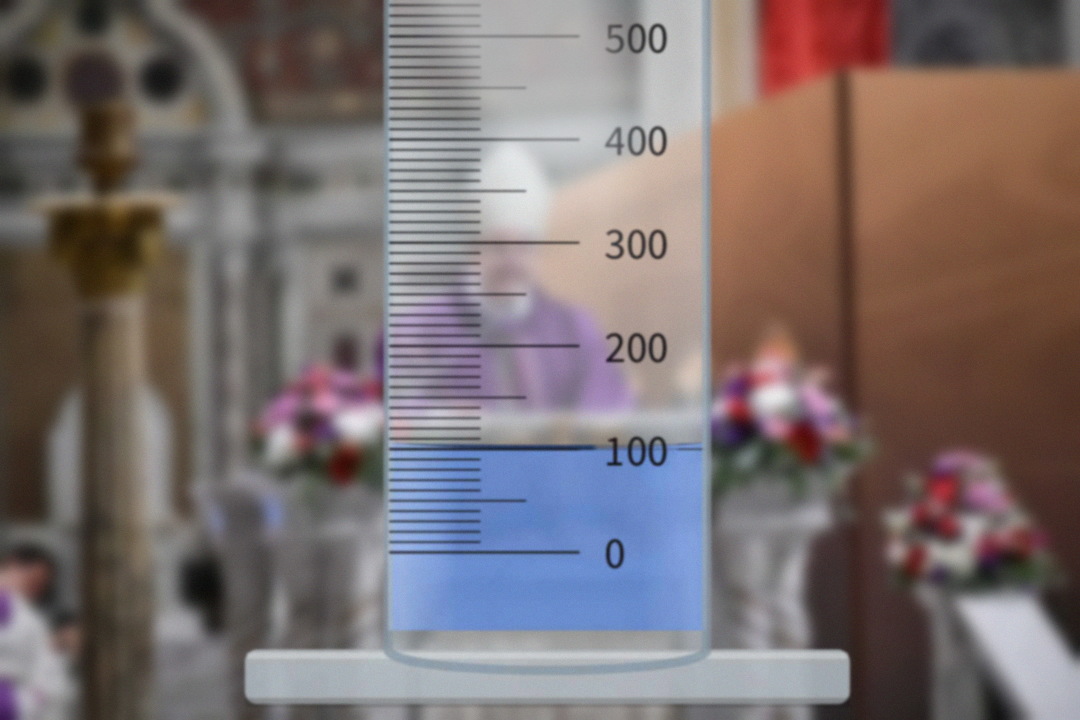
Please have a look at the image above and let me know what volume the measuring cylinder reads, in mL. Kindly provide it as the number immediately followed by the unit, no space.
100mL
